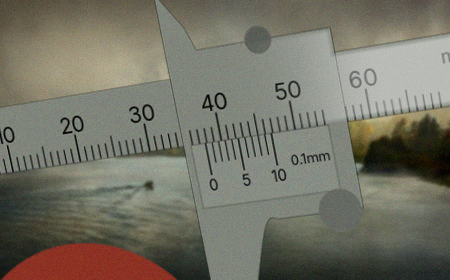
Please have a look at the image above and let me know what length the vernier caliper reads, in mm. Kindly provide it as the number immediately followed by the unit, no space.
37.8mm
